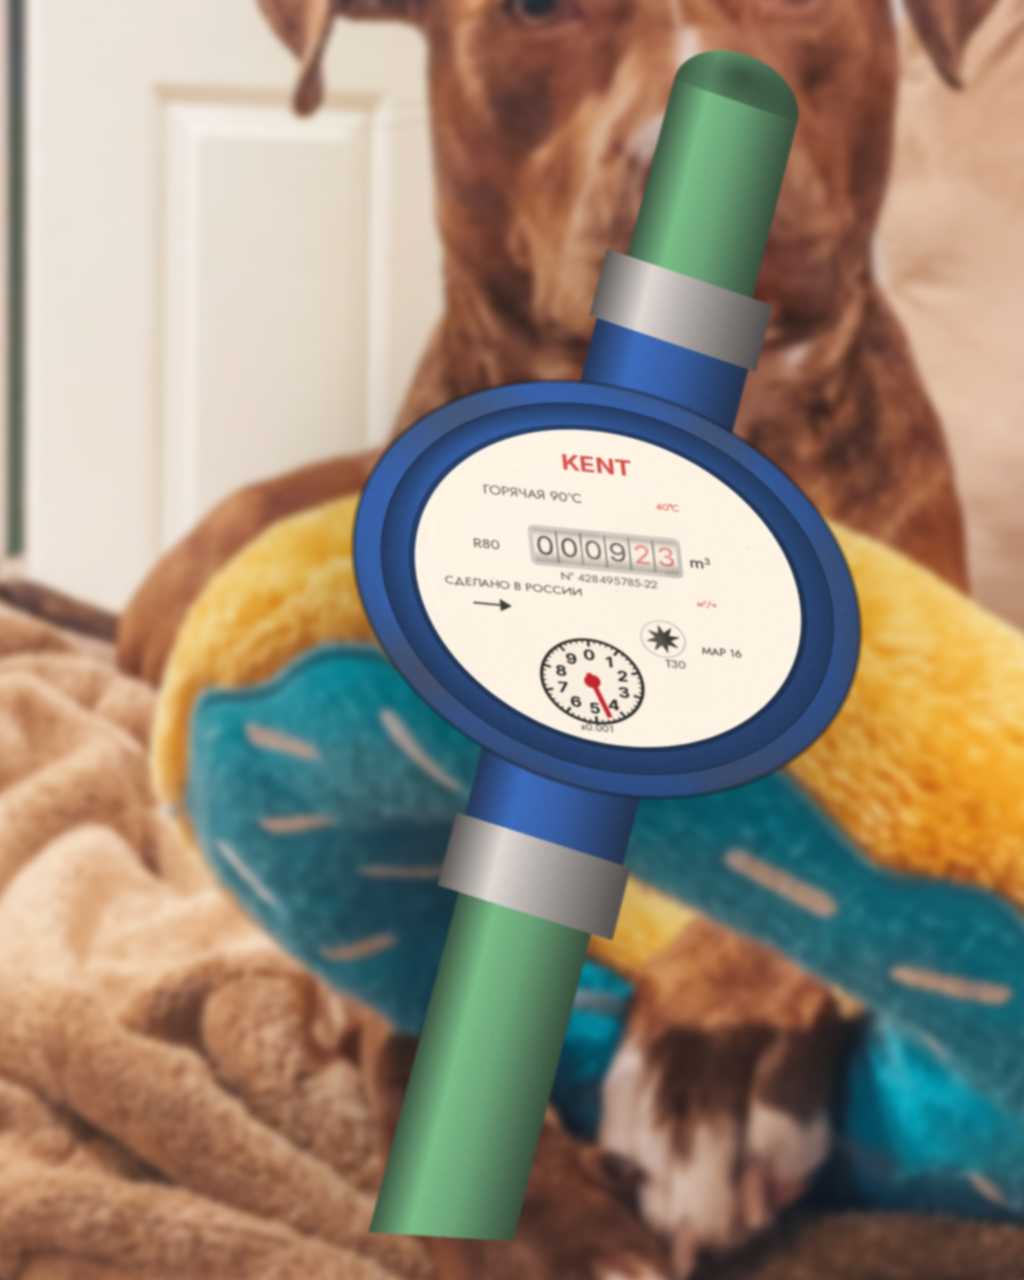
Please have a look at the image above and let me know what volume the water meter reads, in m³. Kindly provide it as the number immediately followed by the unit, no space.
9.234m³
